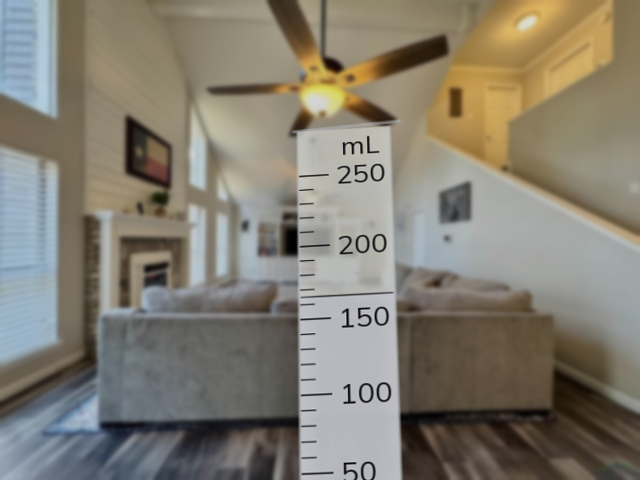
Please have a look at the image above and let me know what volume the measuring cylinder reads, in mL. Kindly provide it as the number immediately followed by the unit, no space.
165mL
